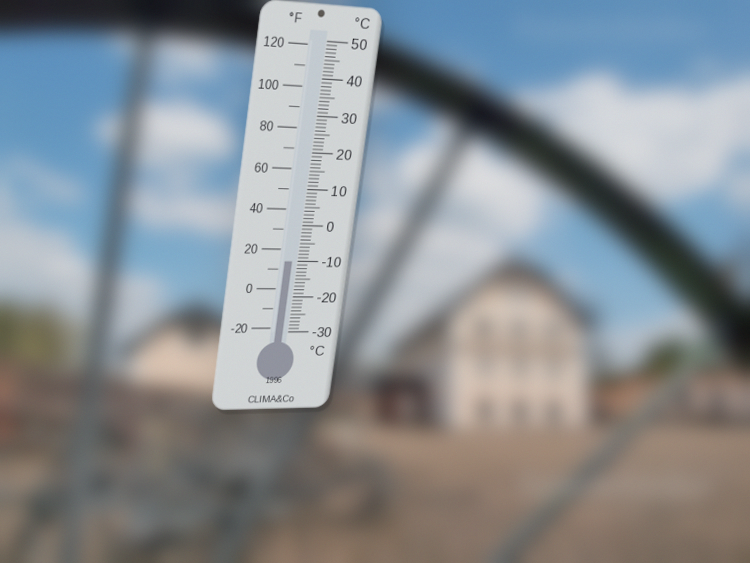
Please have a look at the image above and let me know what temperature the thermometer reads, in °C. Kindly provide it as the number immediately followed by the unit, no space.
-10°C
